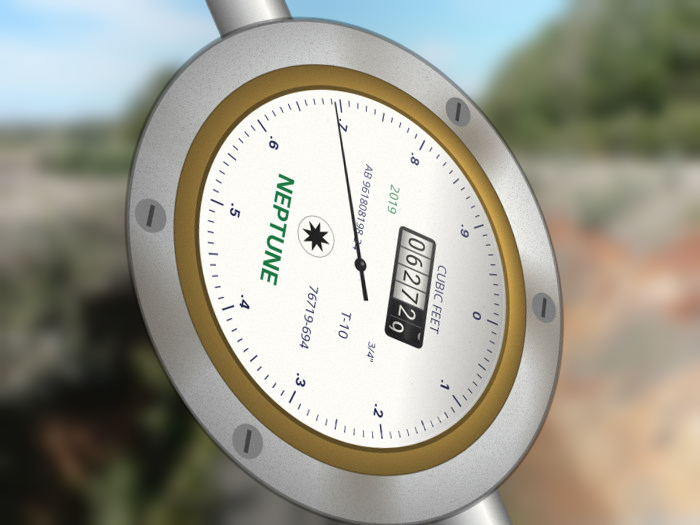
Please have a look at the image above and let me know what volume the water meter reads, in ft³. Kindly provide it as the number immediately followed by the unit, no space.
62728.69ft³
